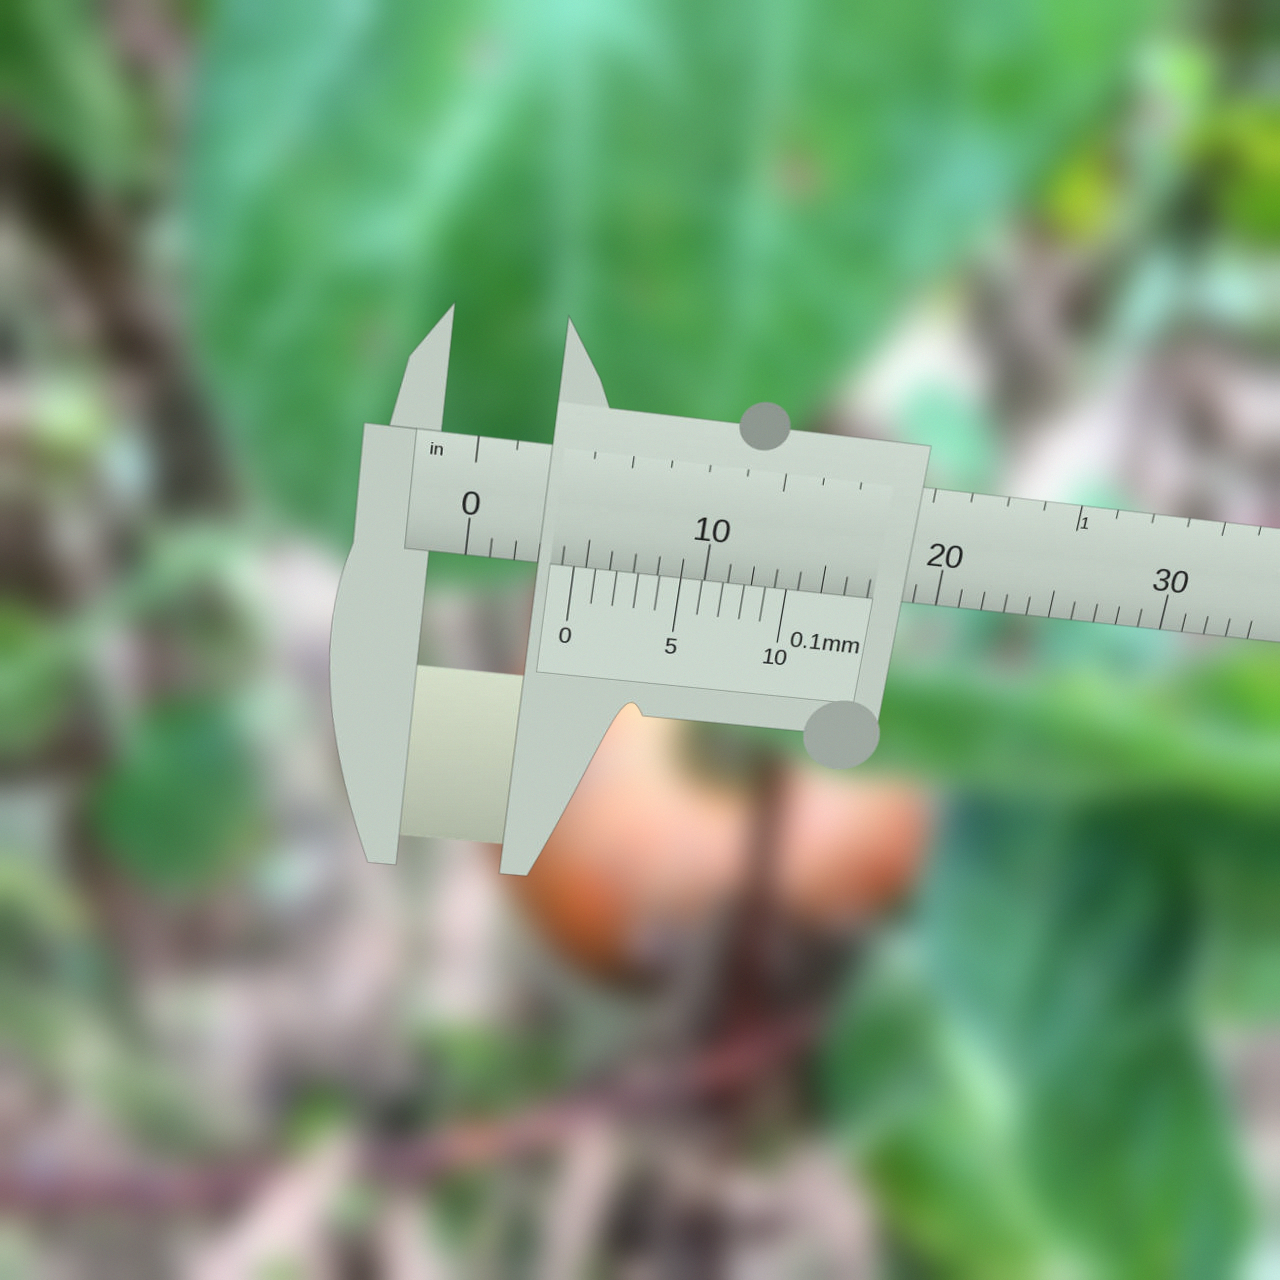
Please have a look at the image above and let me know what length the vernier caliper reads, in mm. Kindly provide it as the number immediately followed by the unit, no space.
4.5mm
